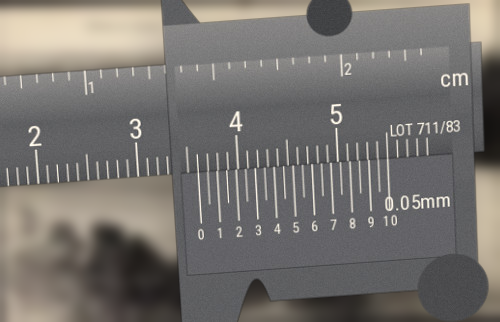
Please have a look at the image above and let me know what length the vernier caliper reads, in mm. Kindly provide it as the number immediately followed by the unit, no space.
36.0mm
